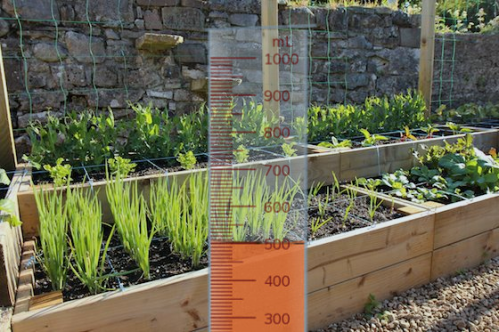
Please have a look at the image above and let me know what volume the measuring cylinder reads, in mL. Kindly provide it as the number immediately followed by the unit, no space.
500mL
